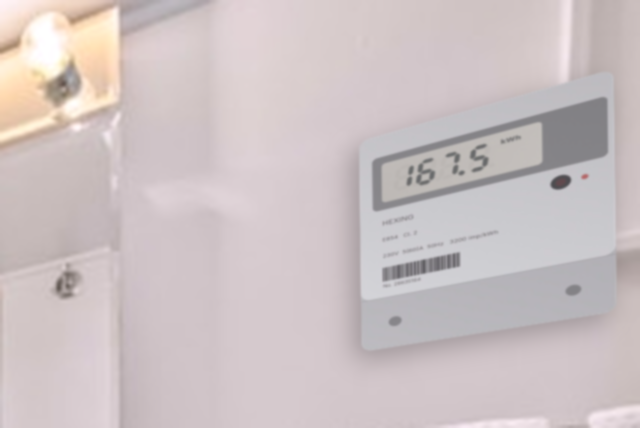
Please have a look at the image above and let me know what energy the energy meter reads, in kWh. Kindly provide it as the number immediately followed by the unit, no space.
167.5kWh
